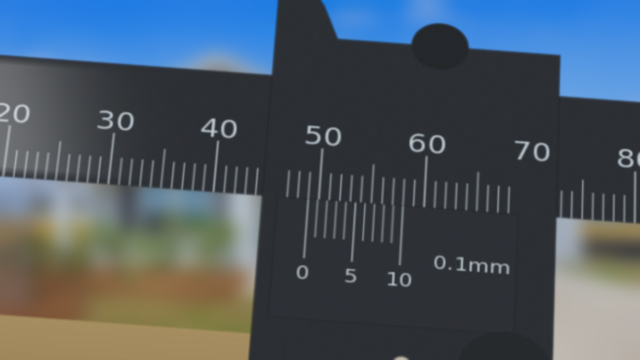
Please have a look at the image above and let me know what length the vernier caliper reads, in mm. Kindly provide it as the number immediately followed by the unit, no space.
49.0mm
